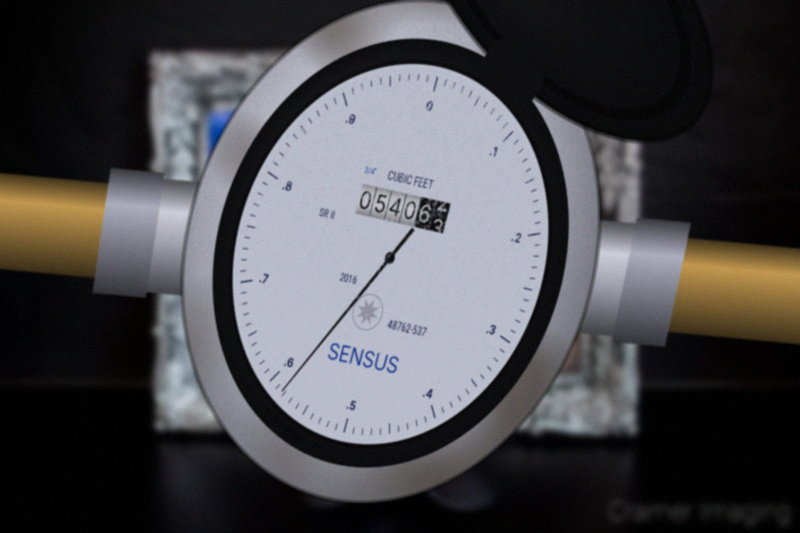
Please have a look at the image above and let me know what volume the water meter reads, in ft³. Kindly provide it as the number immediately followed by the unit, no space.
54062.58ft³
